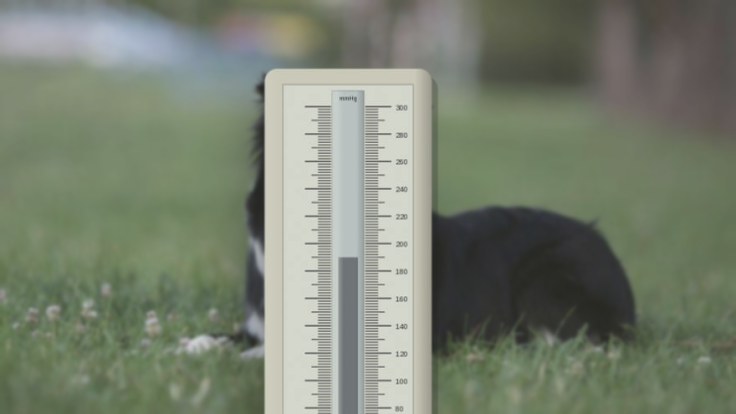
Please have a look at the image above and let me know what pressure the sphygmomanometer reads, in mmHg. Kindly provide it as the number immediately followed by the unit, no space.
190mmHg
